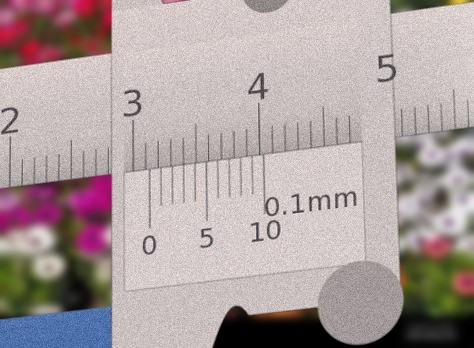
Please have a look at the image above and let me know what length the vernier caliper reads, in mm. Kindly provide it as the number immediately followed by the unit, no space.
31.3mm
